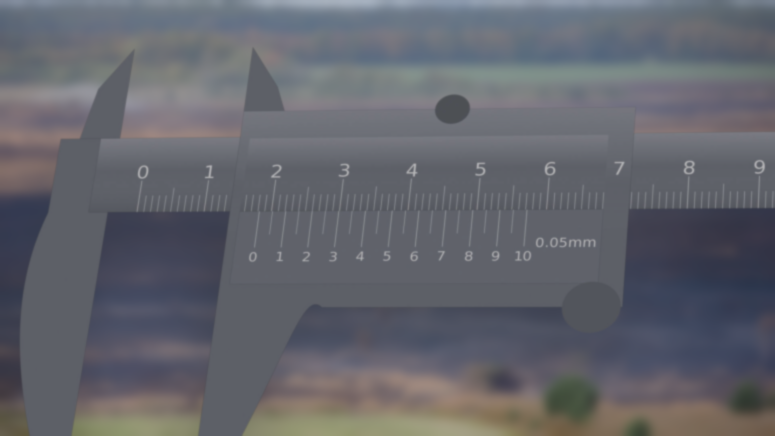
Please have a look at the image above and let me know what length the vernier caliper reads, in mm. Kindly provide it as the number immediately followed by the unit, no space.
18.2mm
